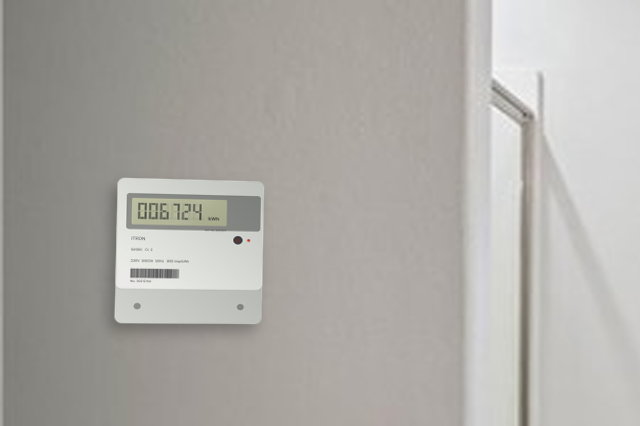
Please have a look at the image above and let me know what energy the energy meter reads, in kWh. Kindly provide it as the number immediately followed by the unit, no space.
6724kWh
